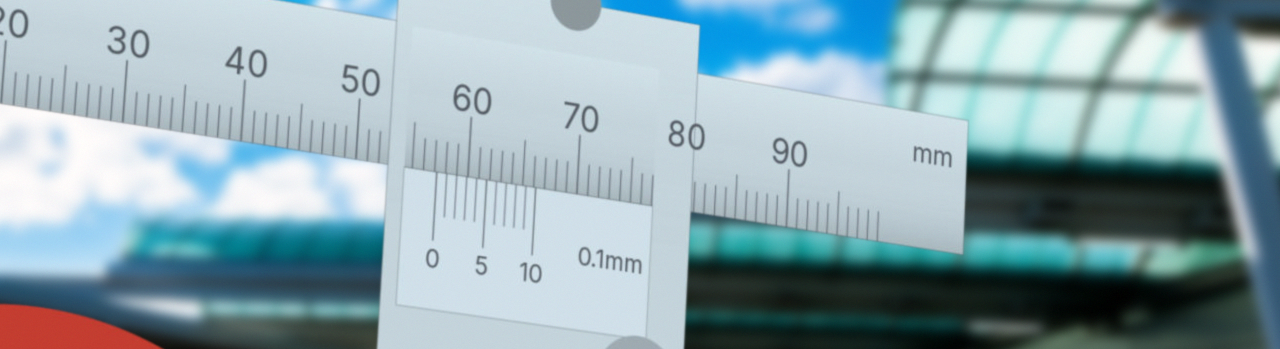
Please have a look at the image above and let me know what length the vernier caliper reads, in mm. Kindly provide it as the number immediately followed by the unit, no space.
57.2mm
